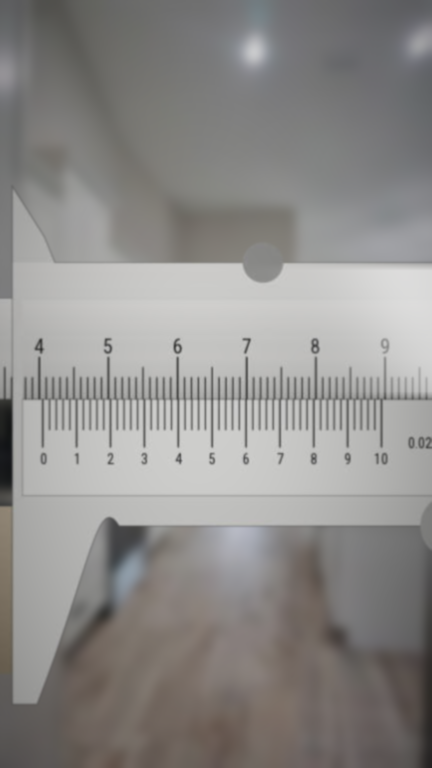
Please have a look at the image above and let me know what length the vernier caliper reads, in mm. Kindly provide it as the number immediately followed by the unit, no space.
40.5mm
